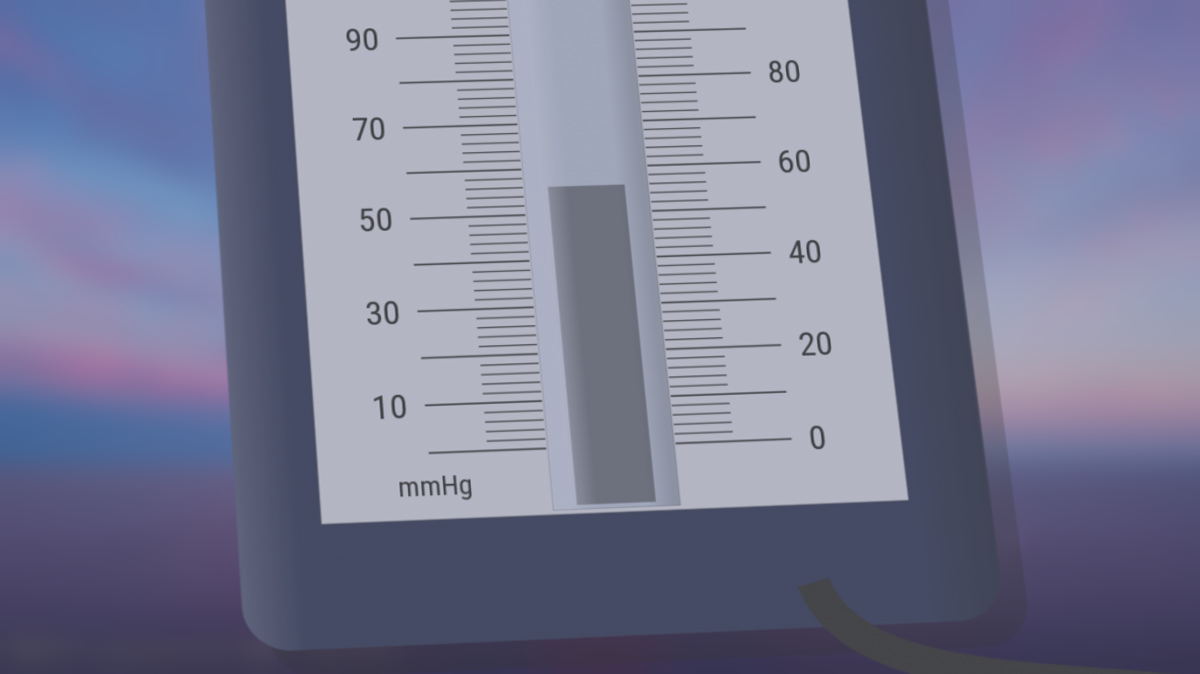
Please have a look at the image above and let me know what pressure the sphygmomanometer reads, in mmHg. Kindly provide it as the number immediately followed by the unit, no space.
56mmHg
